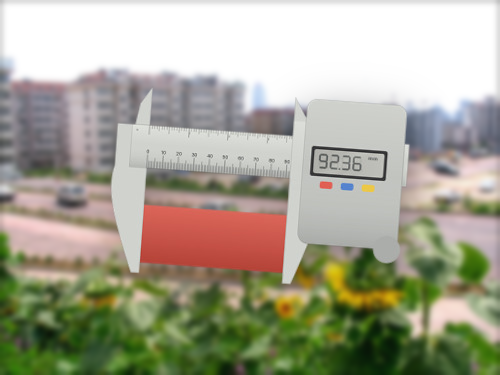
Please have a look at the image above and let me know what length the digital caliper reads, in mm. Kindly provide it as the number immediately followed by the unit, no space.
92.36mm
